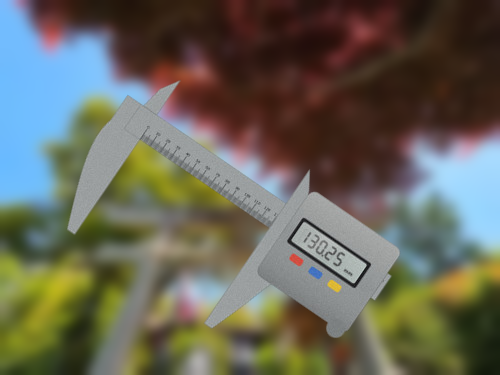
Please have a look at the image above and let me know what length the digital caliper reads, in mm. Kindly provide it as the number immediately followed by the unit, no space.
130.25mm
